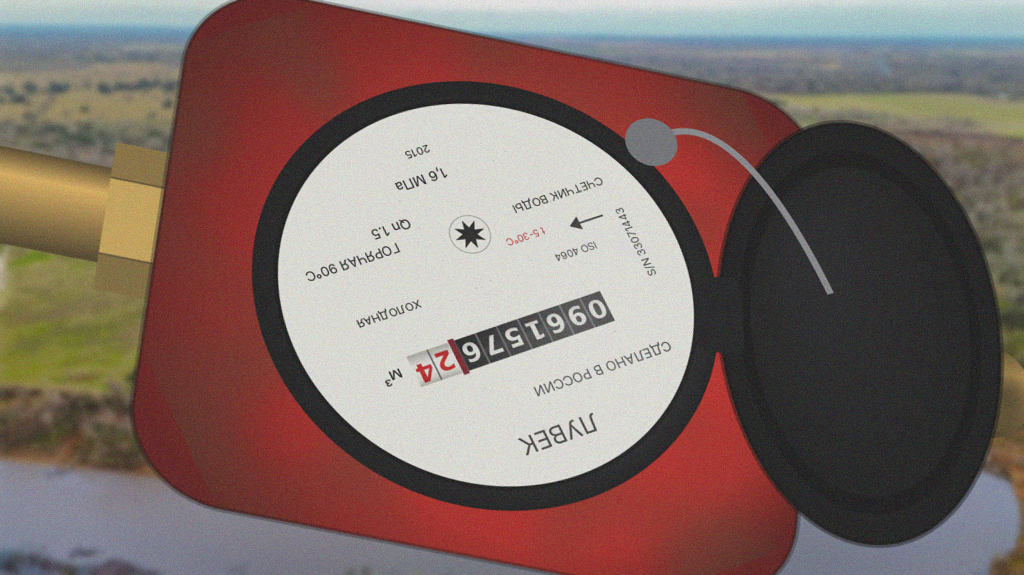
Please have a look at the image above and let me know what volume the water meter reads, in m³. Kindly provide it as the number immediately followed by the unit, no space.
961576.24m³
